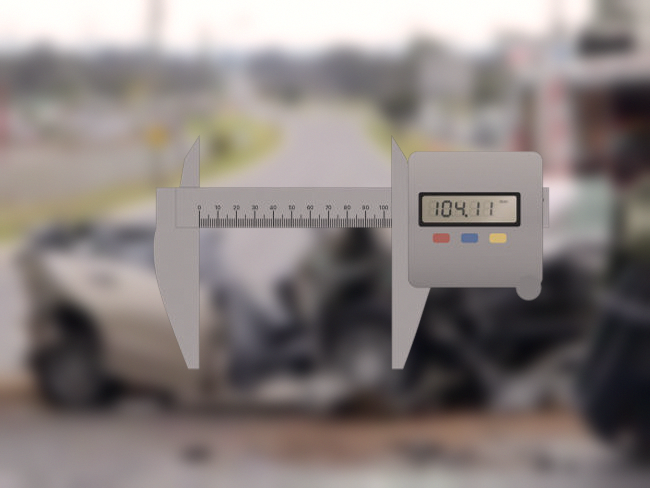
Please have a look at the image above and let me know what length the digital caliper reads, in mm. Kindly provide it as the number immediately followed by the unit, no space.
104.11mm
